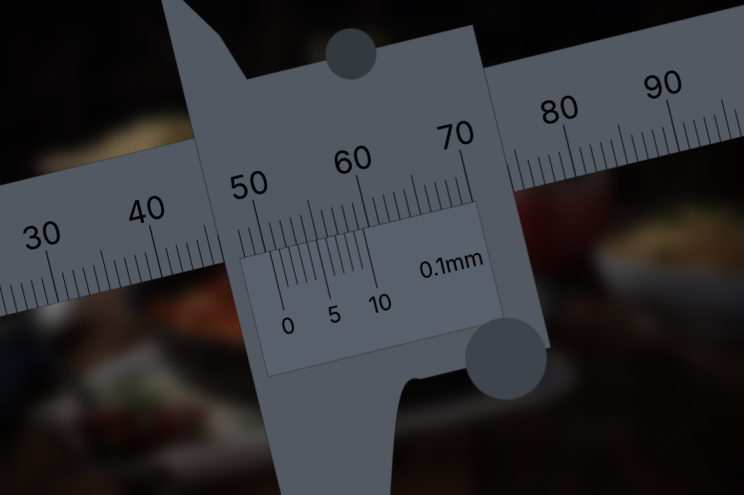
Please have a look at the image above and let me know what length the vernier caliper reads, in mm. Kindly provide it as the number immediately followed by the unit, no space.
50.4mm
